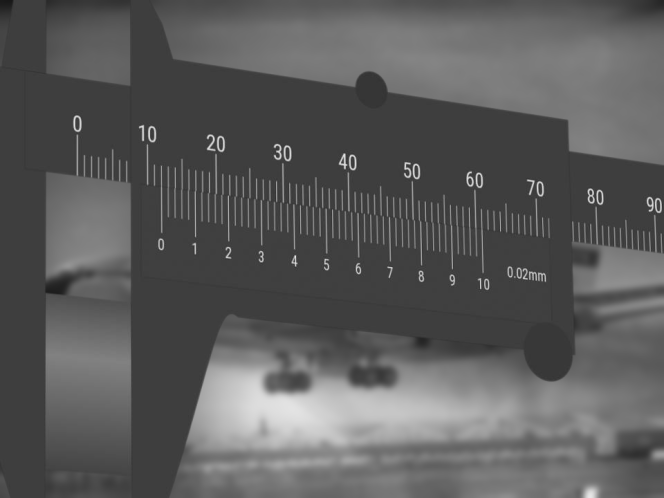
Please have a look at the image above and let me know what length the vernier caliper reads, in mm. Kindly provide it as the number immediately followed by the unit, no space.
12.0mm
